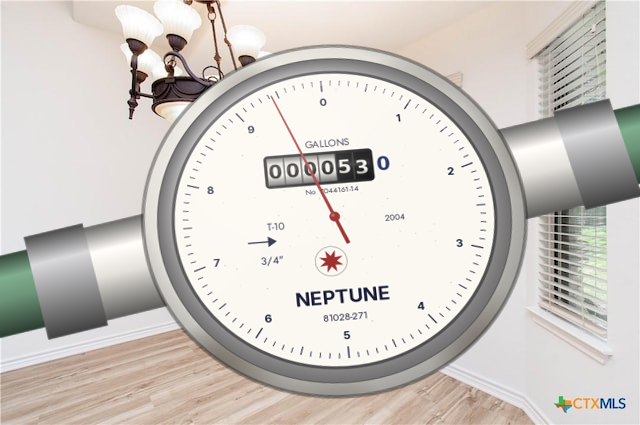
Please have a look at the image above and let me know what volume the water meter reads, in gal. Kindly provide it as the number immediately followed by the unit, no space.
529.4gal
